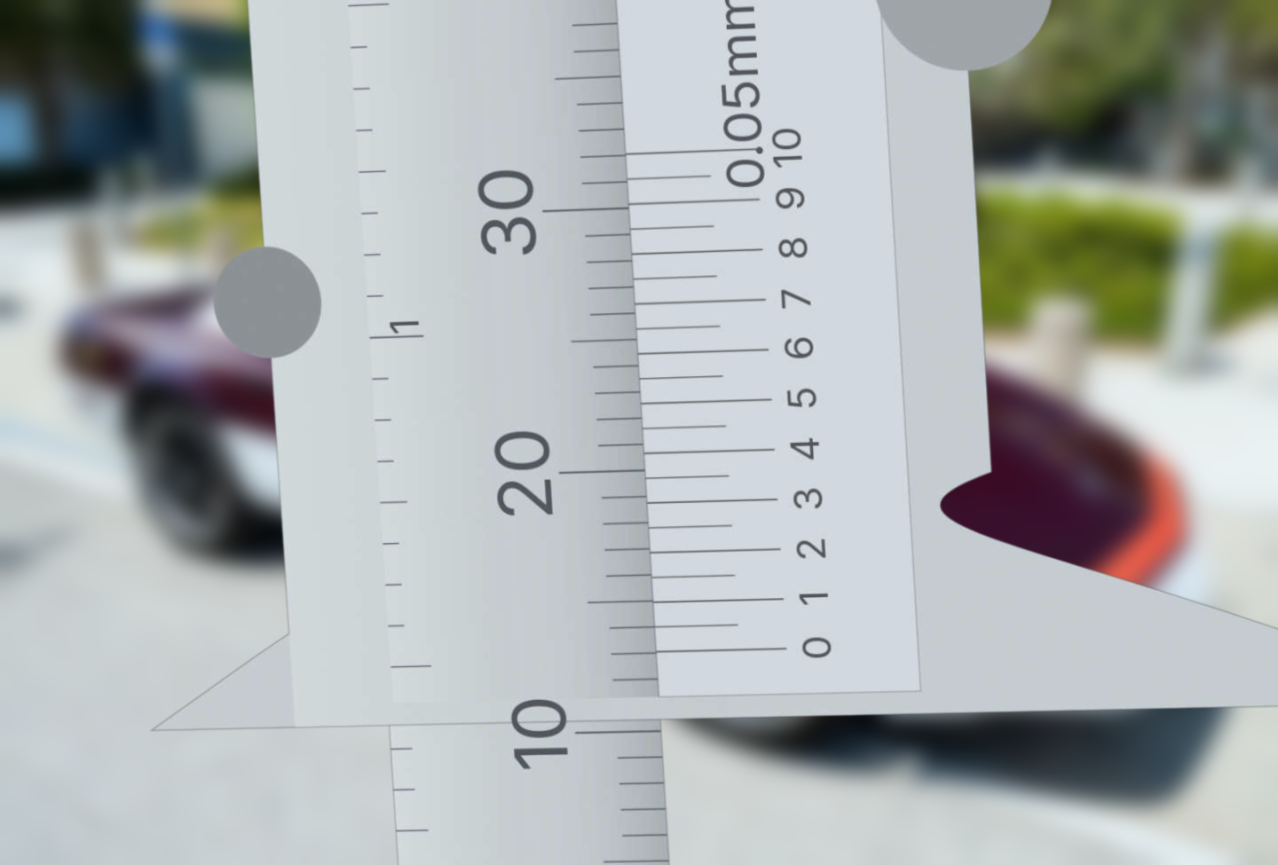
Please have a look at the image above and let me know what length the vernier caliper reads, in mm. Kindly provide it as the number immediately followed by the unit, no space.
13.05mm
